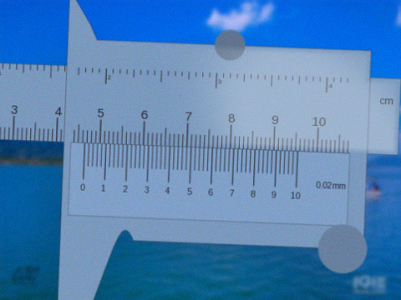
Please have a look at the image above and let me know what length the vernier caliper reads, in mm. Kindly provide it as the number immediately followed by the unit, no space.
46.5mm
